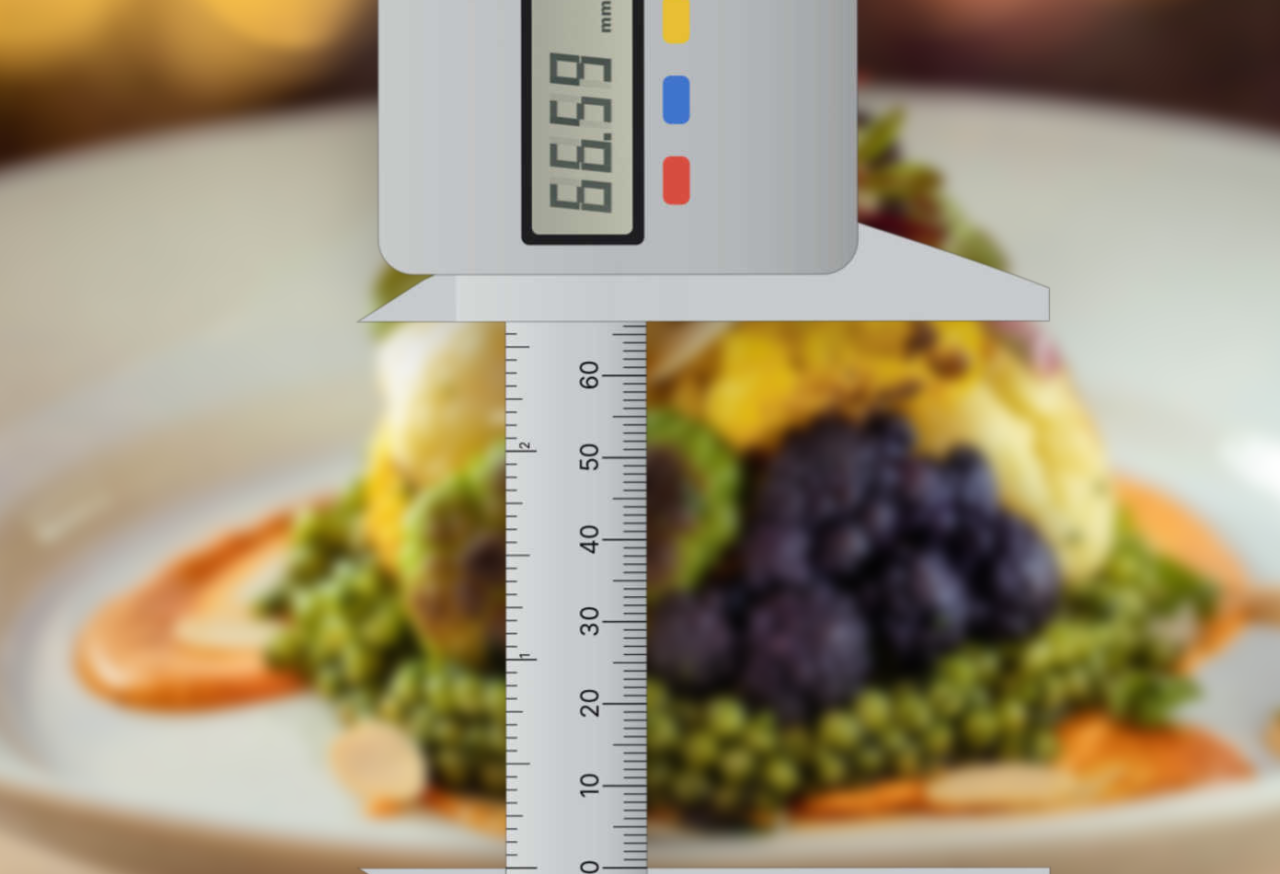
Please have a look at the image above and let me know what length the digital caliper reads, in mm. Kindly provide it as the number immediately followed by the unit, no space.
66.59mm
